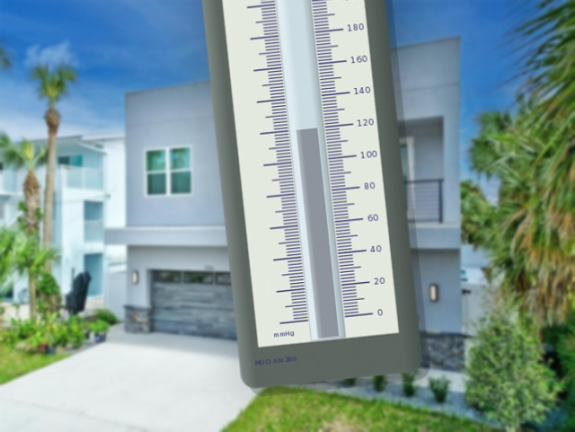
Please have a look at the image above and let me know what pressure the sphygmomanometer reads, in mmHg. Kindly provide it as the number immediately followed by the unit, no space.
120mmHg
